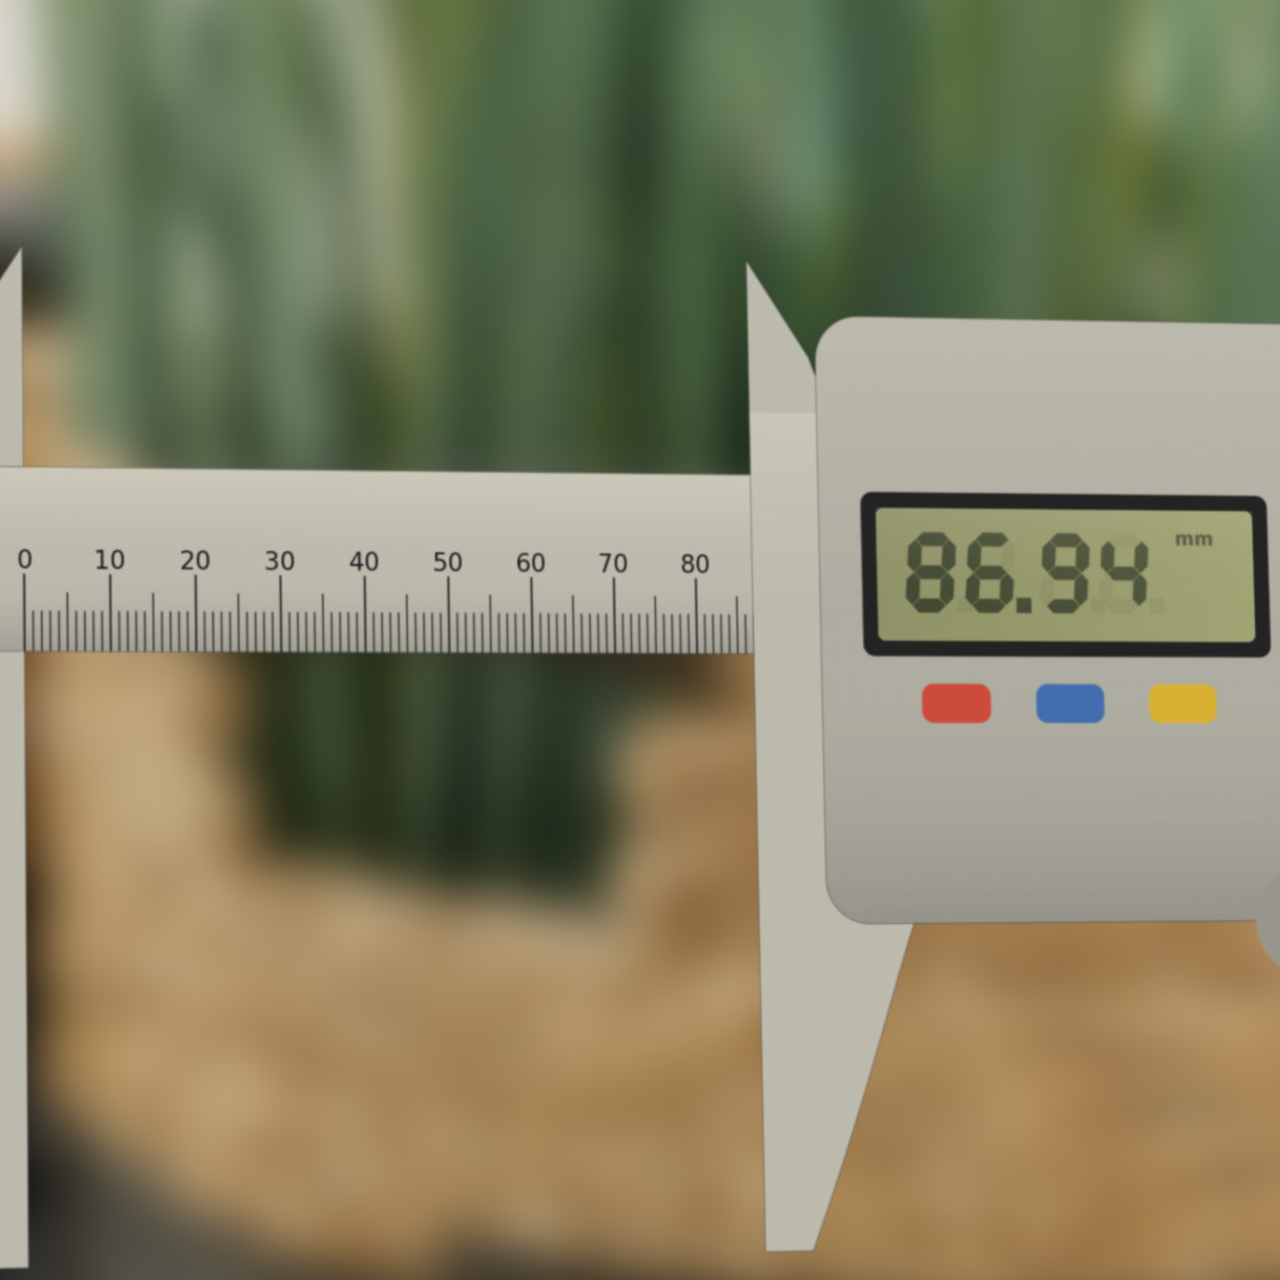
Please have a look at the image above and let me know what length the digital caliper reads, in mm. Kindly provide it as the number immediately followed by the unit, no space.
86.94mm
